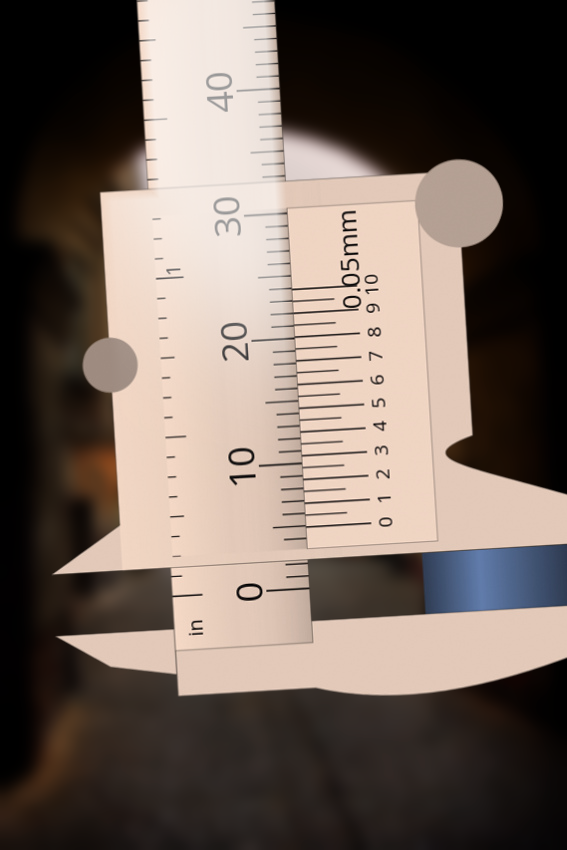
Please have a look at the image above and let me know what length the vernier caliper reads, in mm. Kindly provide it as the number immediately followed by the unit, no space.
4.9mm
